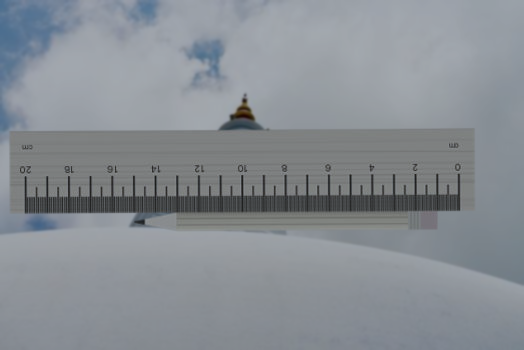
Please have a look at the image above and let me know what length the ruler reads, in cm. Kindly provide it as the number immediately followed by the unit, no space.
14cm
